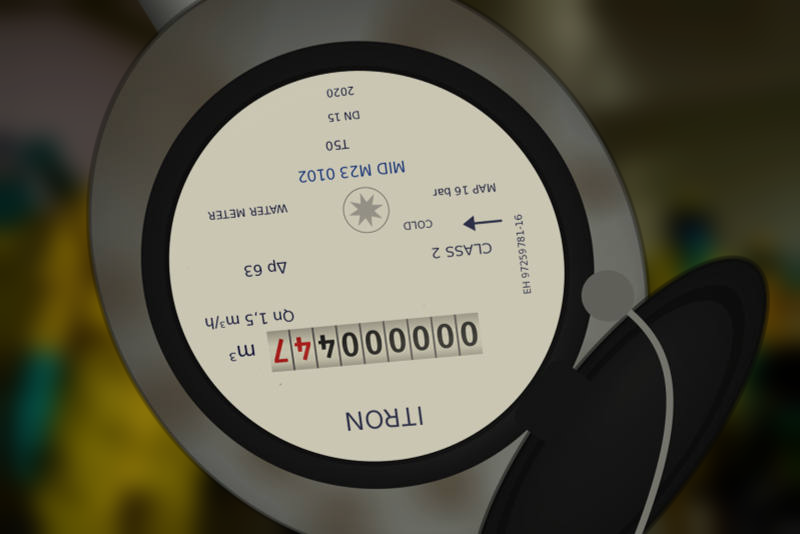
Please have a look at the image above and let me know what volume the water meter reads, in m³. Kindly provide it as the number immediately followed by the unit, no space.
4.47m³
